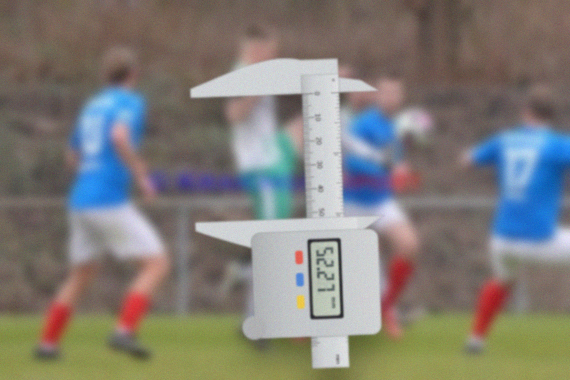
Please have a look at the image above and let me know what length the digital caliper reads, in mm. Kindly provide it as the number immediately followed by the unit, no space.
52.27mm
